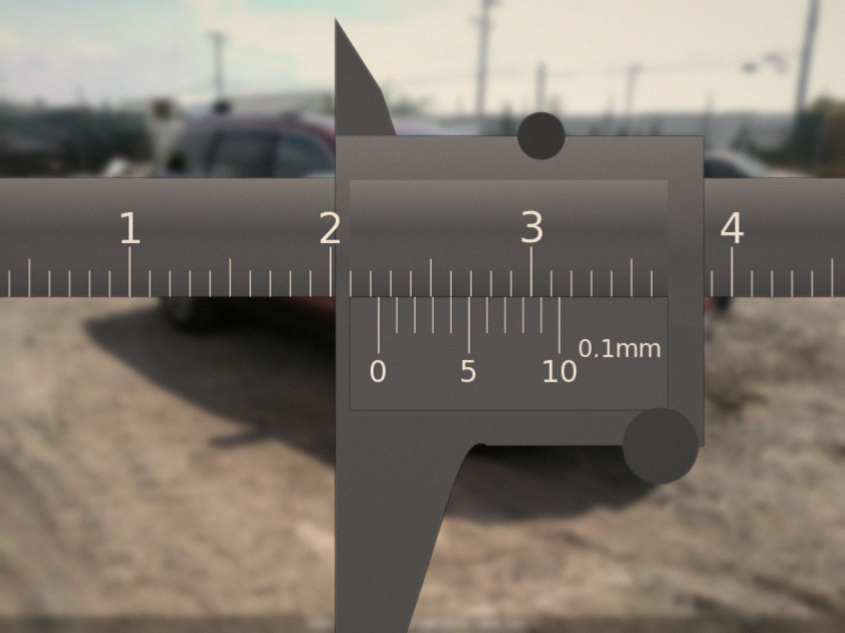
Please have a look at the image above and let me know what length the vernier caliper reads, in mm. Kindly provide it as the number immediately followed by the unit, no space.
22.4mm
